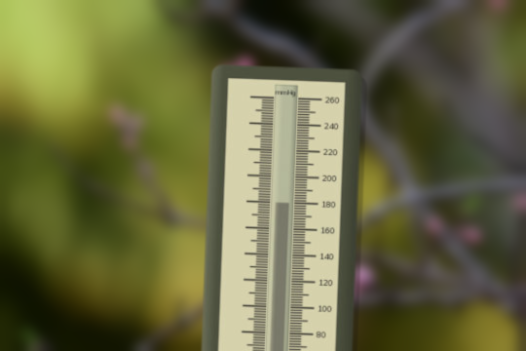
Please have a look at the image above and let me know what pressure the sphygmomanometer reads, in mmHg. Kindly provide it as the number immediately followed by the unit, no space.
180mmHg
